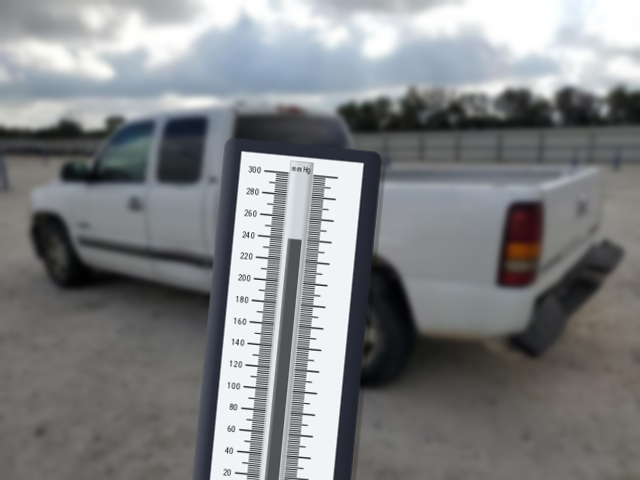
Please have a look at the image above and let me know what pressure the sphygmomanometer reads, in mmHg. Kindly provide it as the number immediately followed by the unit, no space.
240mmHg
